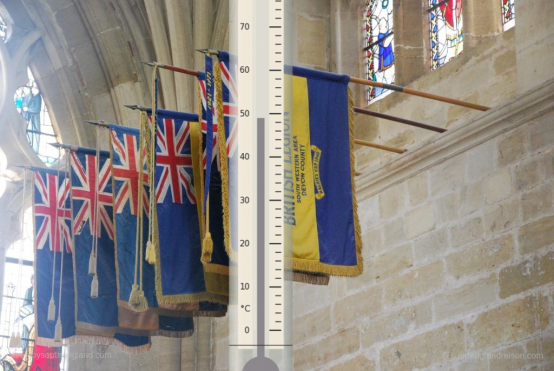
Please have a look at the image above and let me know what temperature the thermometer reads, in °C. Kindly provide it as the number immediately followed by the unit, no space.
49°C
